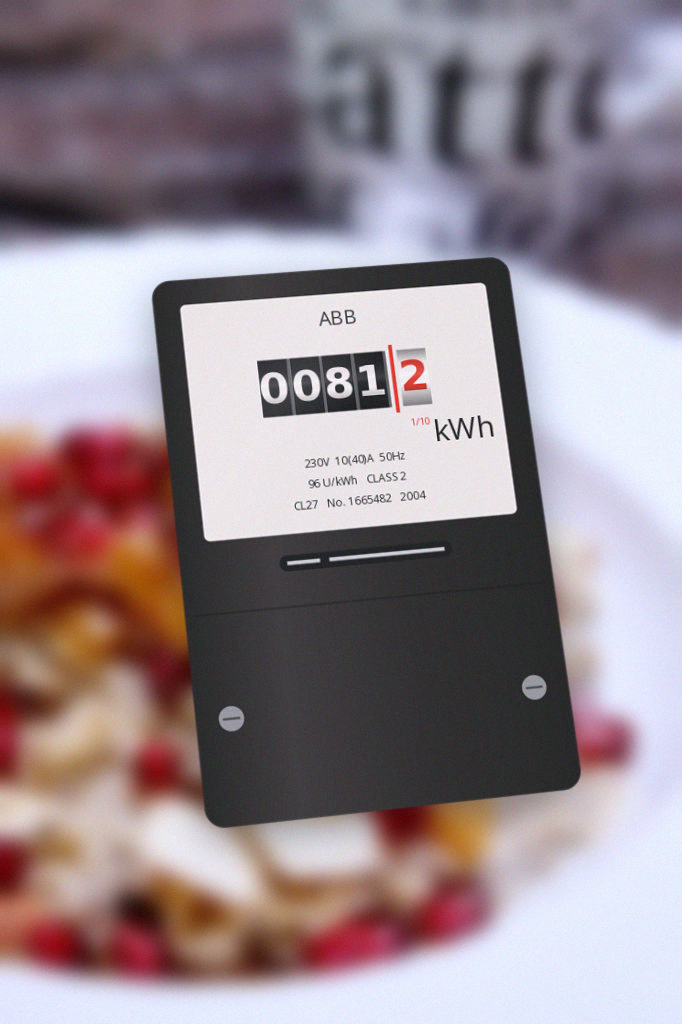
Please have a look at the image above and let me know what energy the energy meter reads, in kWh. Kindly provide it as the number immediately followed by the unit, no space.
81.2kWh
